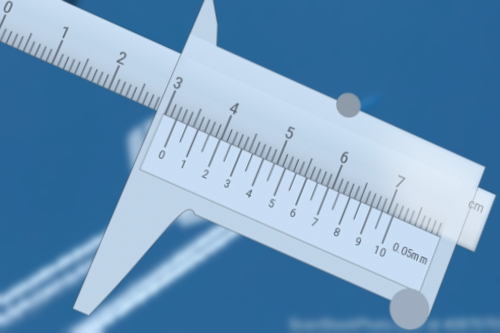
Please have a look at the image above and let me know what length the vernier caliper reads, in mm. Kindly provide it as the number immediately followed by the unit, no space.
32.0mm
